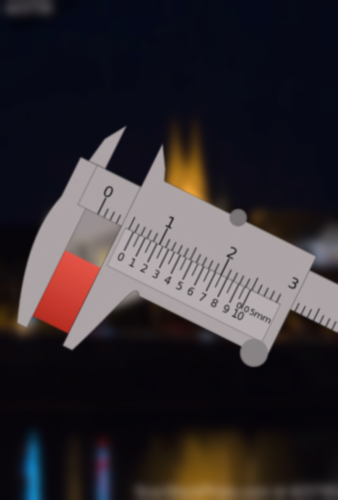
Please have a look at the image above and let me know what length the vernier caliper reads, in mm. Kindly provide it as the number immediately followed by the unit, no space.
5.8mm
